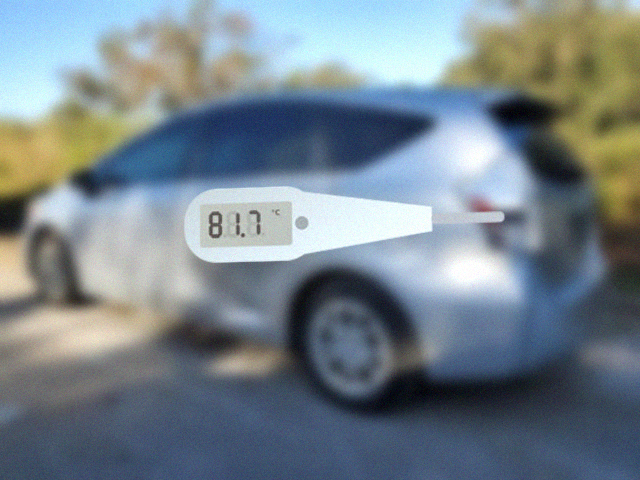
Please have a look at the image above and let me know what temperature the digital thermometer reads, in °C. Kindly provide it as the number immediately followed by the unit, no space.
81.7°C
